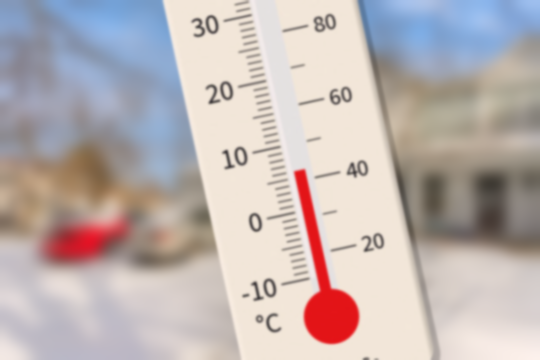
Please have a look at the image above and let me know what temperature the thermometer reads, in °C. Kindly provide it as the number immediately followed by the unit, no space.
6°C
